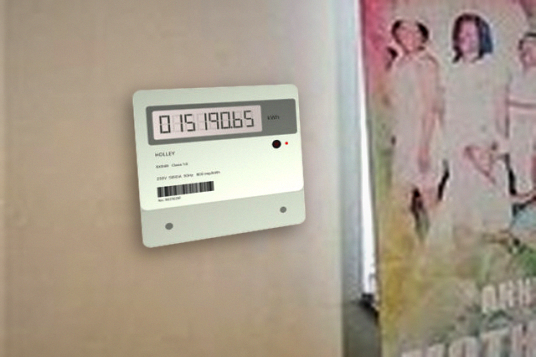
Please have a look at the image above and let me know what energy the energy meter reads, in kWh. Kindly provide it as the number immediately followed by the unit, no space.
15190.65kWh
